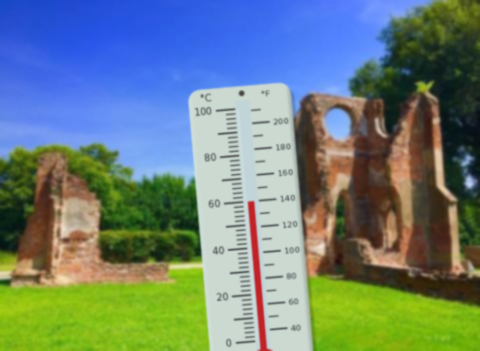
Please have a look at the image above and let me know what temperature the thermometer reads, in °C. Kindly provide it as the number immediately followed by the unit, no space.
60°C
